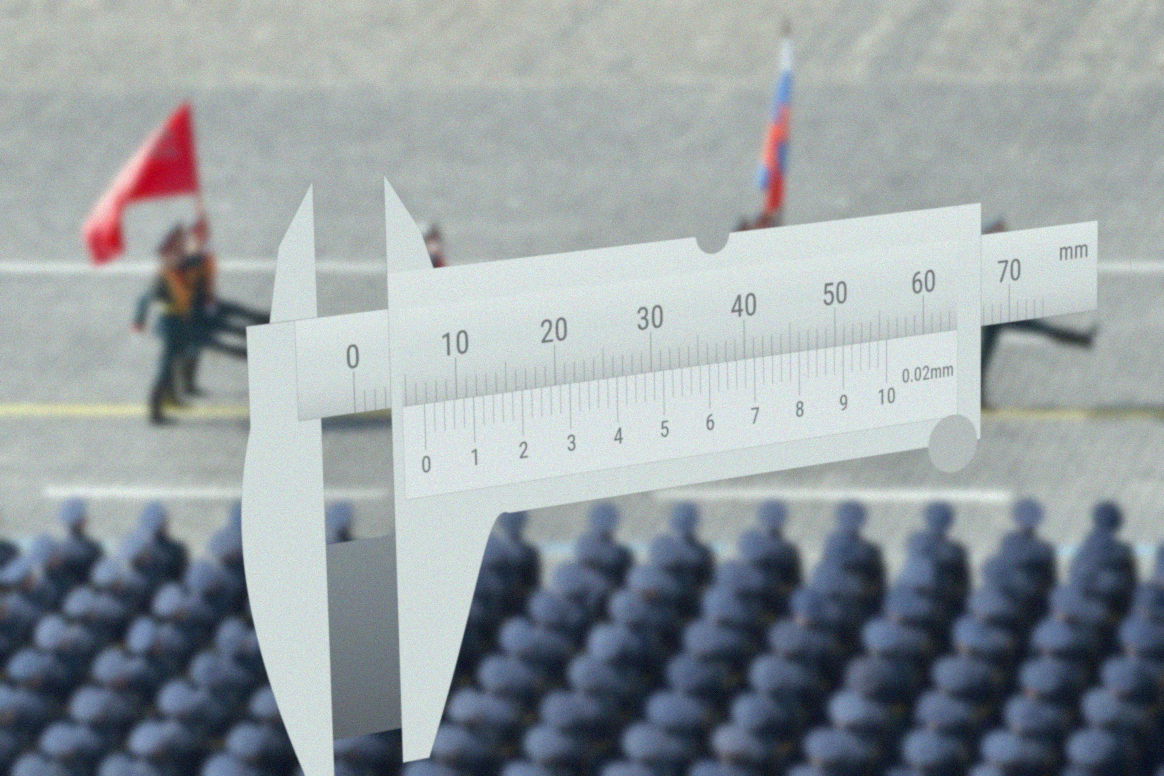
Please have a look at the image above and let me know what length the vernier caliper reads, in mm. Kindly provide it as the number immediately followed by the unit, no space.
6.8mm
